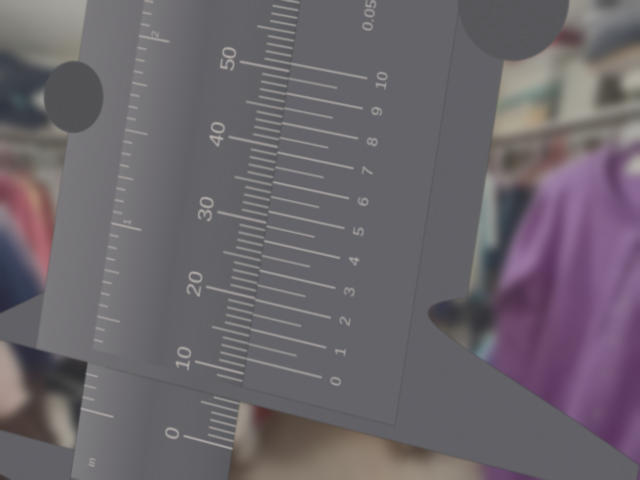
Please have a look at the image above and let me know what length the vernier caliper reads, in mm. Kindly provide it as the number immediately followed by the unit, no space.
12.0mm
